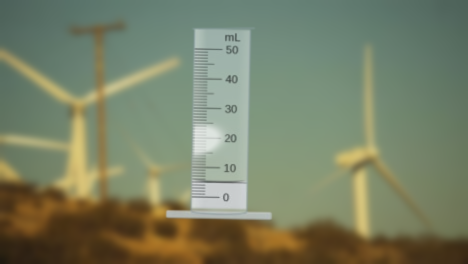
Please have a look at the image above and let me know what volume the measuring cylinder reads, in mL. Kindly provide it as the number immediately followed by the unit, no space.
5mL
